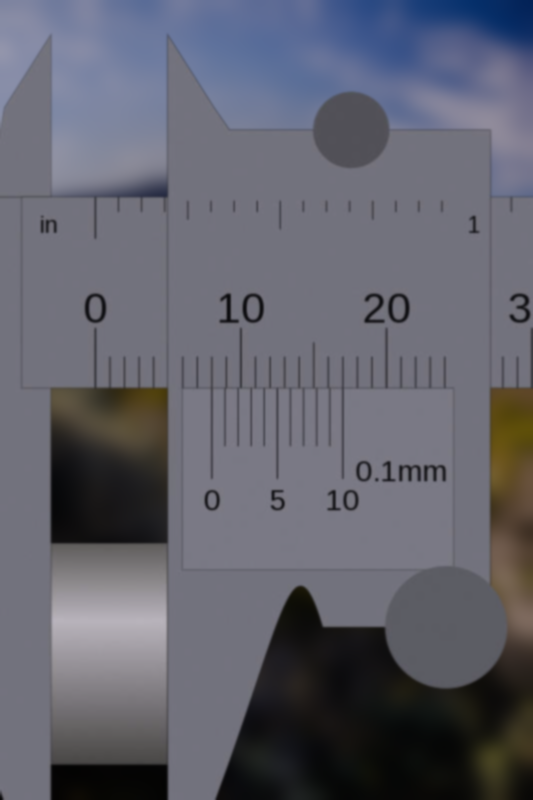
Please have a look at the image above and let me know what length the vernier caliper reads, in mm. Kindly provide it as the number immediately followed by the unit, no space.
8.0mm
